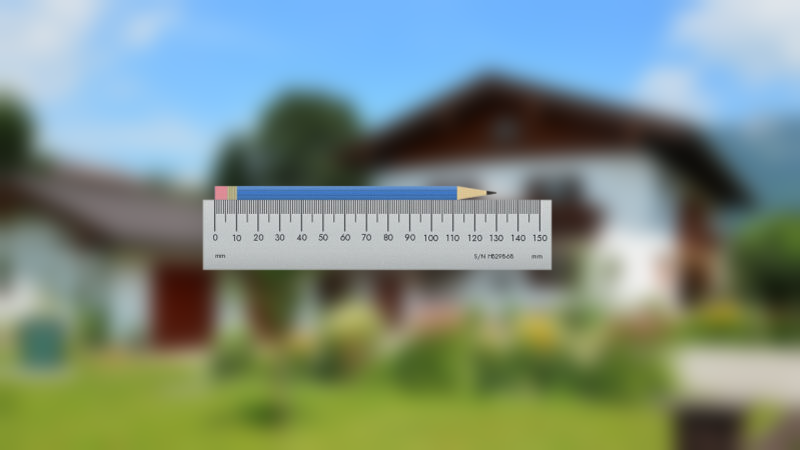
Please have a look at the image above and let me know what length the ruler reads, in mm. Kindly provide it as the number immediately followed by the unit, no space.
130mm
